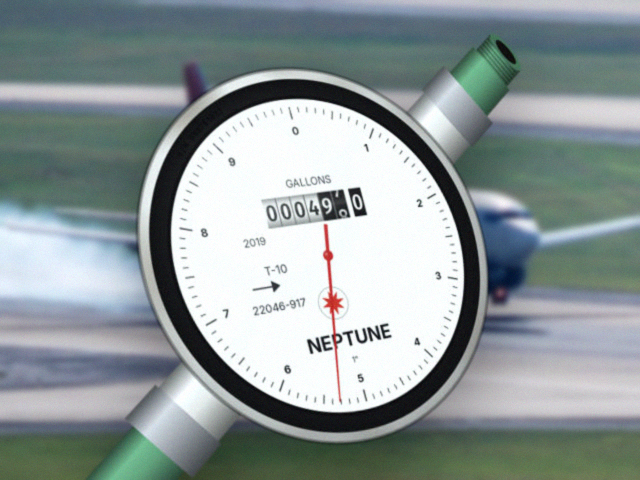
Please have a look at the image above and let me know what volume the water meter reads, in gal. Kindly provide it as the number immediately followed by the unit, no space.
4975.3gal
